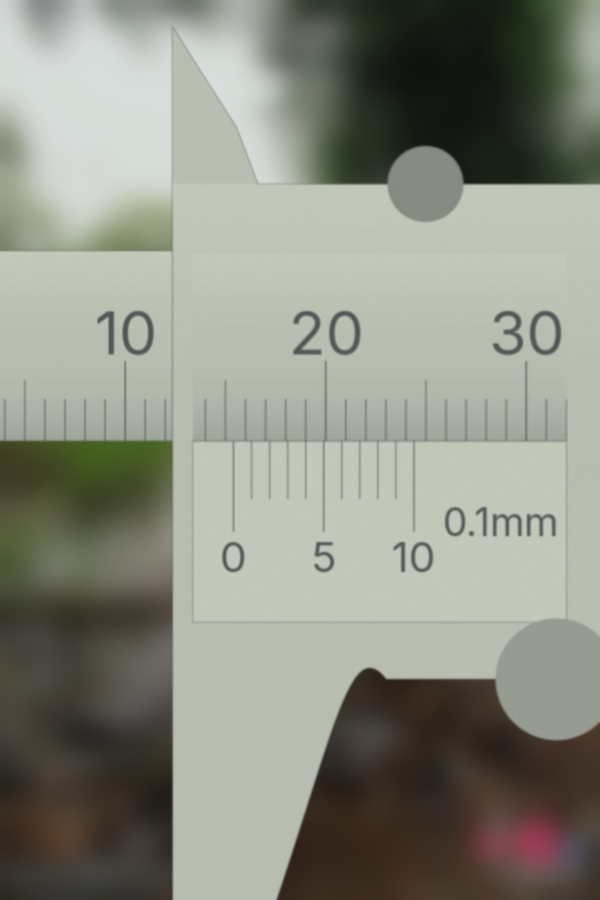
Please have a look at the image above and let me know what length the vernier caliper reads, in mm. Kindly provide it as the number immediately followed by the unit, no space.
15.4mm
